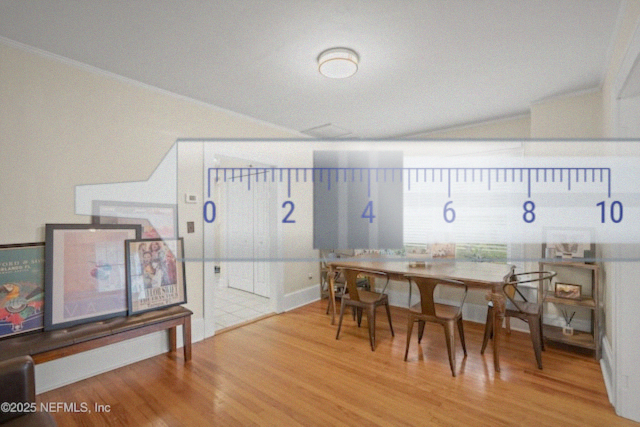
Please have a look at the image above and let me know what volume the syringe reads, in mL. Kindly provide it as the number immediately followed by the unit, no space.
2.6mL
